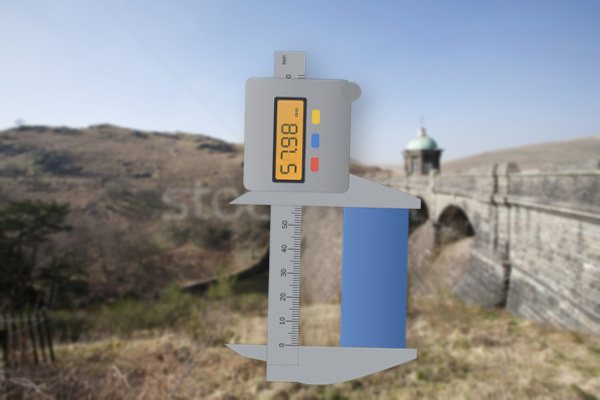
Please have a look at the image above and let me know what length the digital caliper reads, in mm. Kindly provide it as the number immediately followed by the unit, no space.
57.98mm
